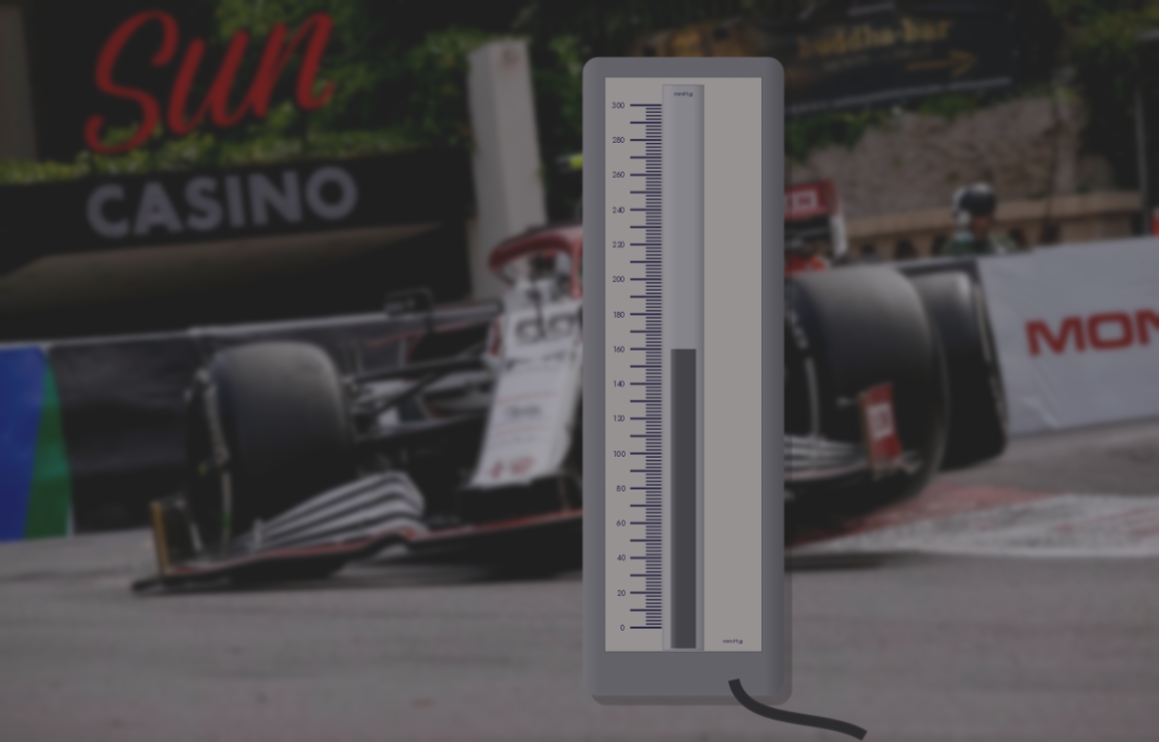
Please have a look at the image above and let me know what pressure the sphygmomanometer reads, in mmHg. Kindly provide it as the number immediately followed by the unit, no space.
160mmHg
